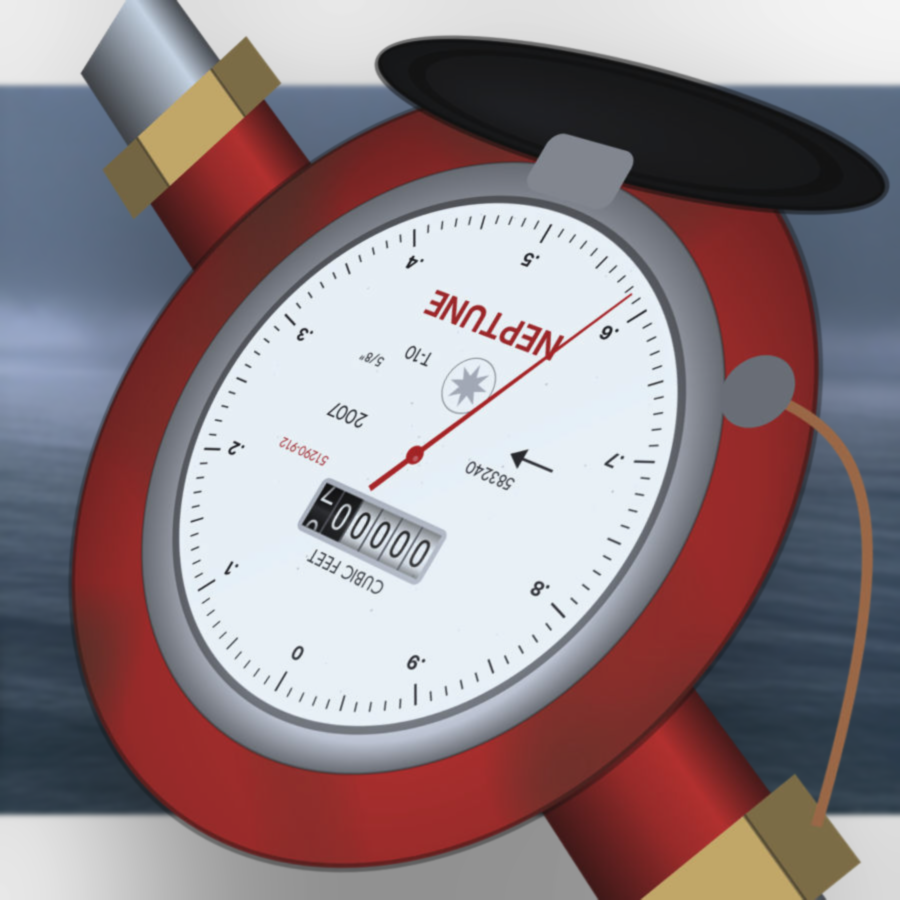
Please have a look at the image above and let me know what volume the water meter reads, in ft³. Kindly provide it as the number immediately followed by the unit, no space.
6.58ft³
